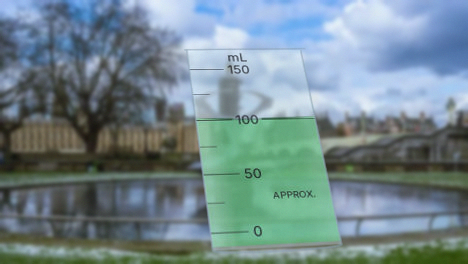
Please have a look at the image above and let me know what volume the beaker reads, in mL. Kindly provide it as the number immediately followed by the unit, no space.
100mL
